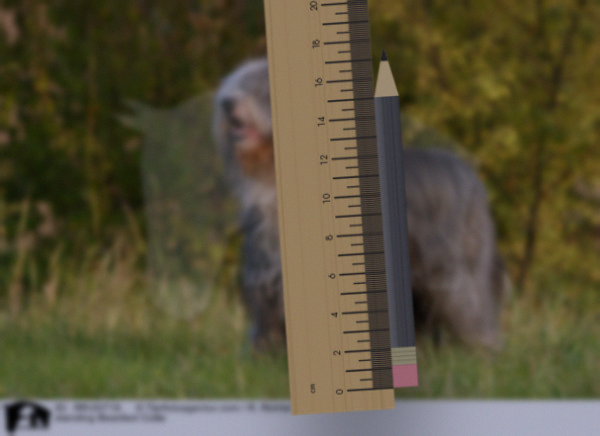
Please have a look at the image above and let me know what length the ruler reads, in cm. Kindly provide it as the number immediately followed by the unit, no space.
17.5cm
